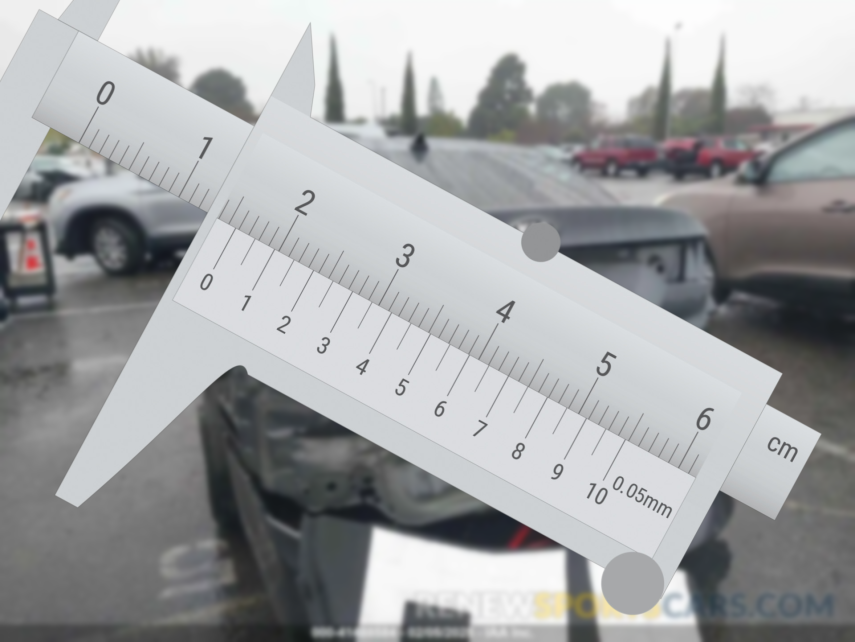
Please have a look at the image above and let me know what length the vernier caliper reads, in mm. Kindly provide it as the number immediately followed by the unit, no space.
15.7mm
